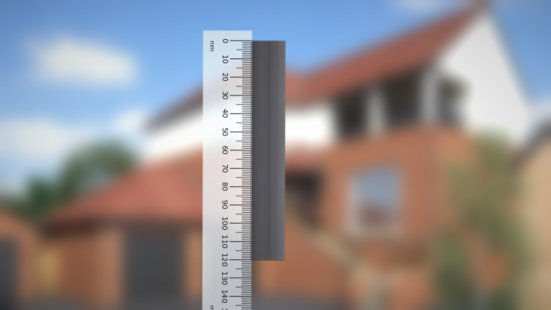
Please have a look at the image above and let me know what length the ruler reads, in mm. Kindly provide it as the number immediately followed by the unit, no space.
120mm
